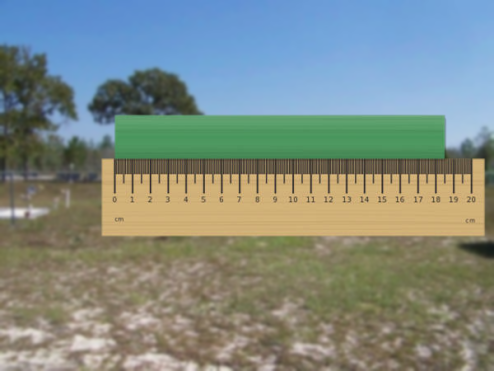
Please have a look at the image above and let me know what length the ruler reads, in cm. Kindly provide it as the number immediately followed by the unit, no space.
18.5cm
